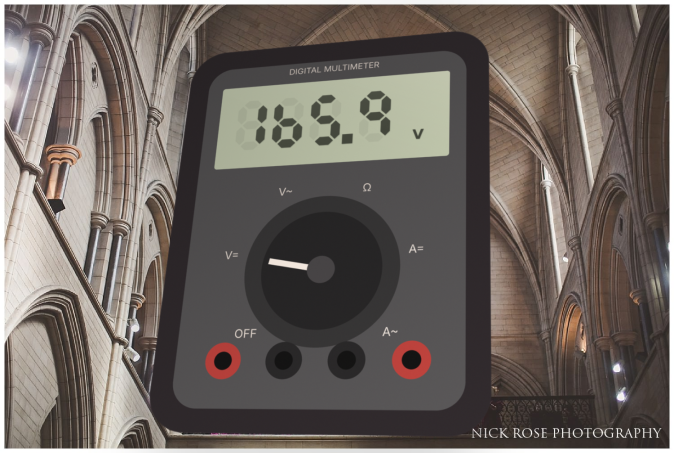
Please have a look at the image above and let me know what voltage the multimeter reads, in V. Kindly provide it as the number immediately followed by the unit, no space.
165.9V
